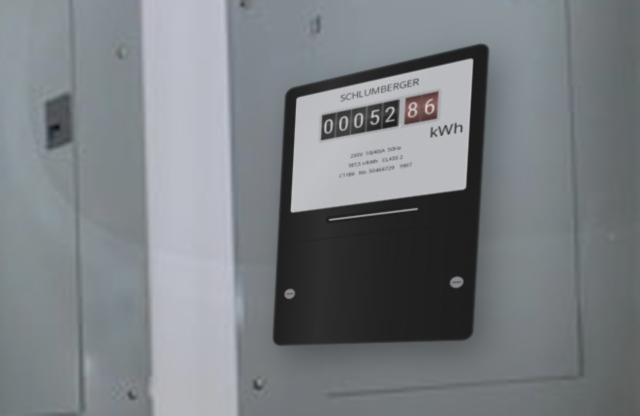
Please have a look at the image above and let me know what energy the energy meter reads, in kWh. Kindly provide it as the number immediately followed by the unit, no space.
52.86kWh
